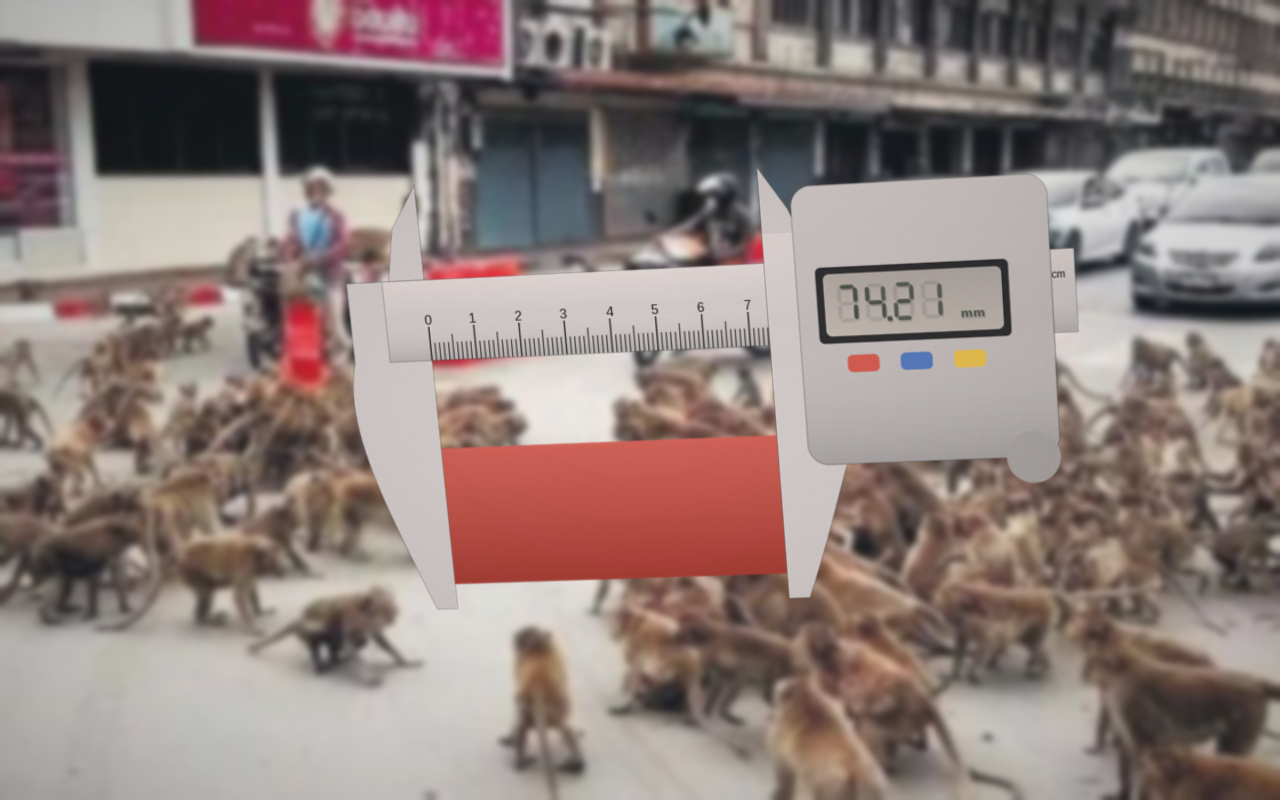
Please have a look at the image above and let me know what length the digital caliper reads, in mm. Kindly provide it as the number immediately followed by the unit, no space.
74.21mm
